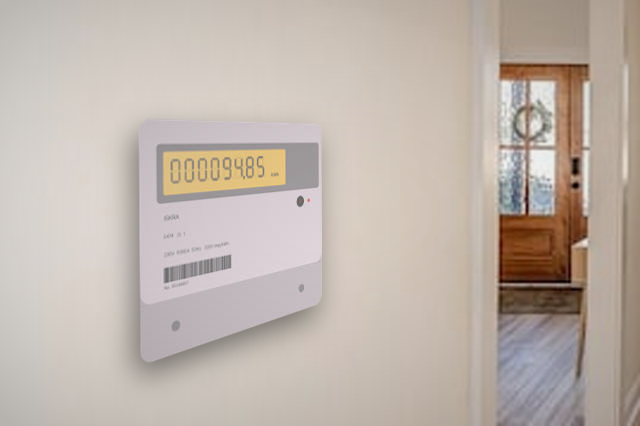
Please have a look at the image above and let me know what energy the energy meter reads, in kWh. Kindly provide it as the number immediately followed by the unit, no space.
94.85kWh
